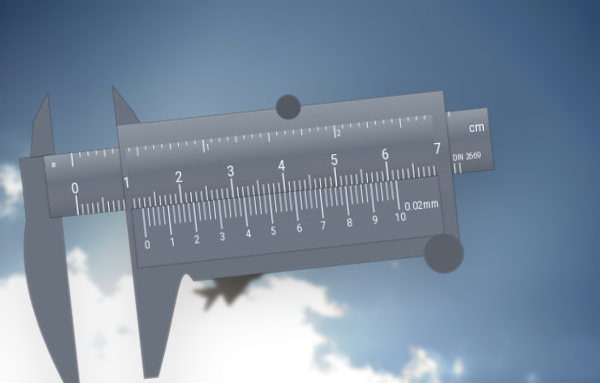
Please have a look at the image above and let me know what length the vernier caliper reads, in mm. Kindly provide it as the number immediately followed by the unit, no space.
12.5mm
